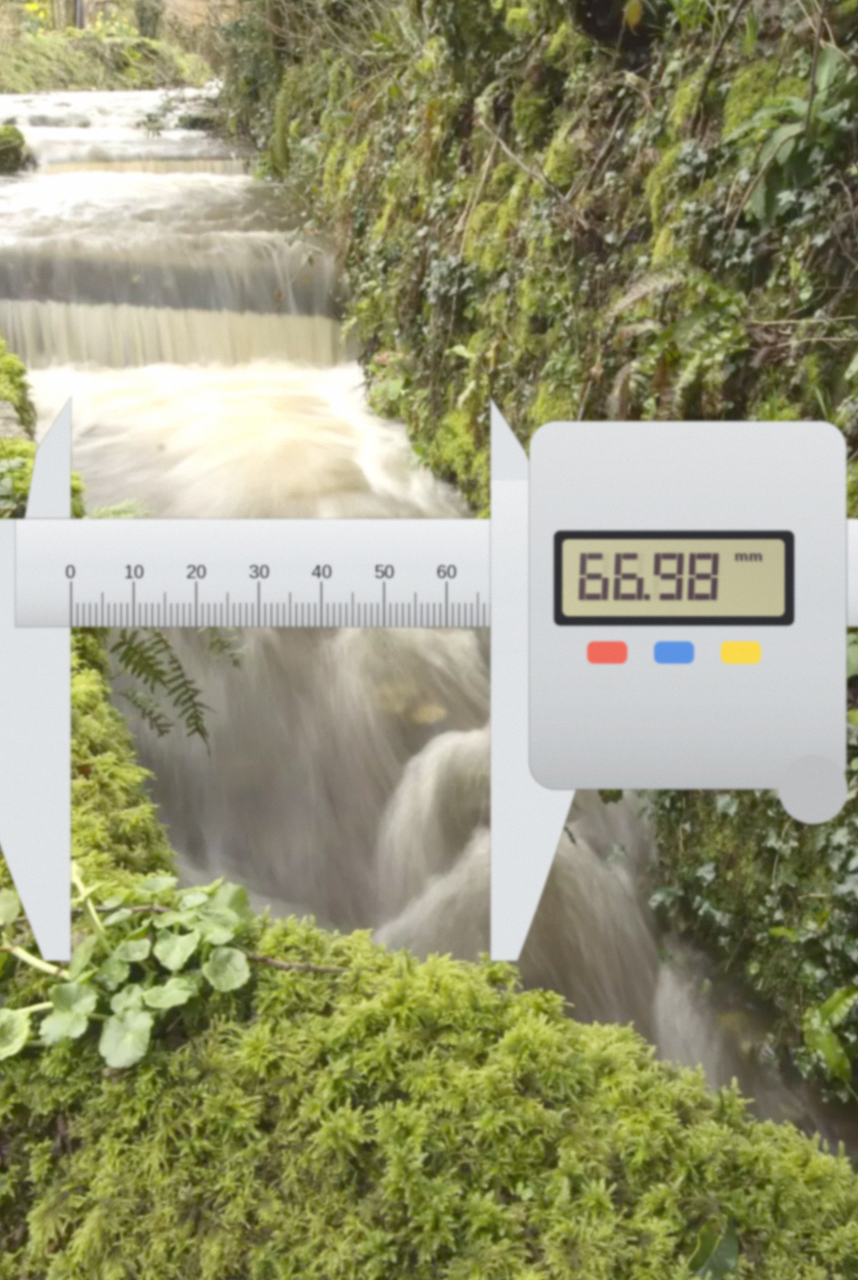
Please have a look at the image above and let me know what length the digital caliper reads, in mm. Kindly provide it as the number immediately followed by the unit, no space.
66.98mm
